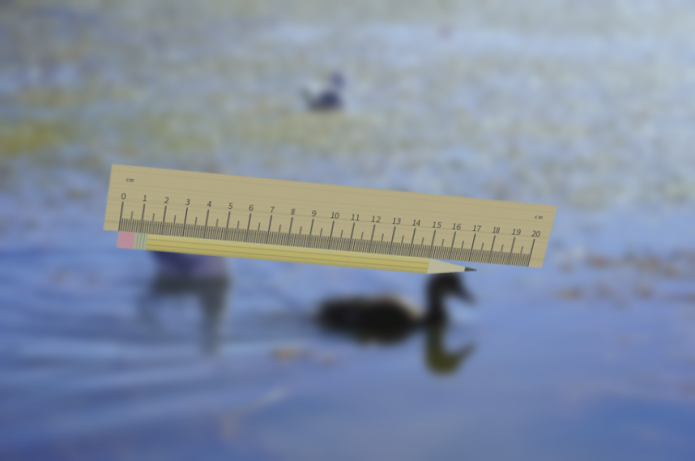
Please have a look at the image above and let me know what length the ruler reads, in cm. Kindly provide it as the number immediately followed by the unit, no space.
17.5cm
